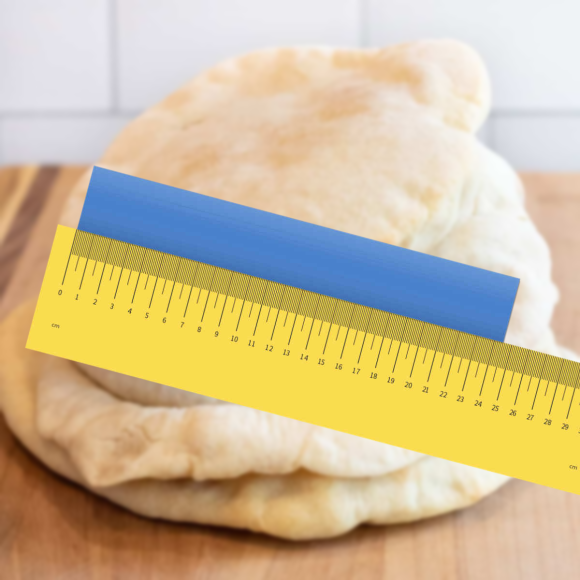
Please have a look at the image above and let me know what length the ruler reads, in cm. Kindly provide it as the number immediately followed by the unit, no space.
24.5cm
